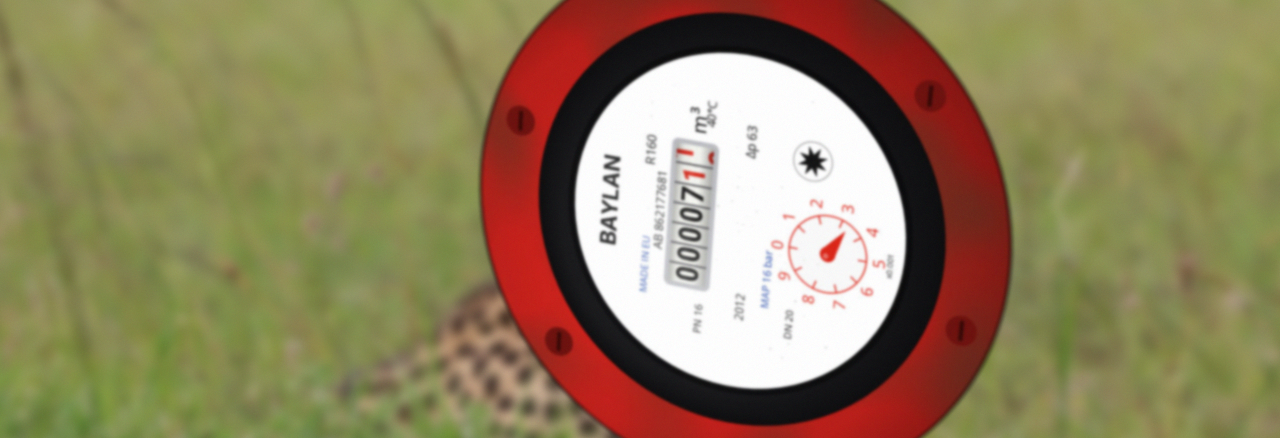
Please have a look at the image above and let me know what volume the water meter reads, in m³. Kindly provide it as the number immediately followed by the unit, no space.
7.113m³
